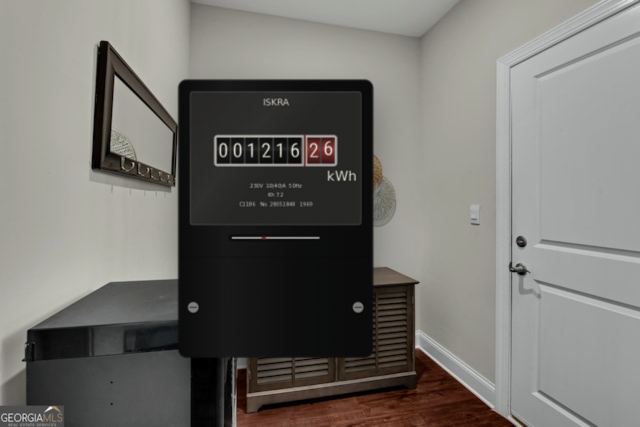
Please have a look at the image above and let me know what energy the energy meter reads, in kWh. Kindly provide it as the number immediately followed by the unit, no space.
1216.26kWh
